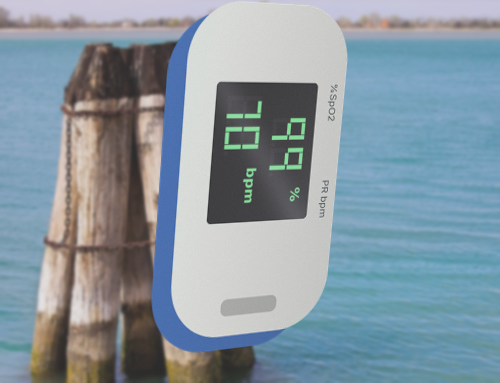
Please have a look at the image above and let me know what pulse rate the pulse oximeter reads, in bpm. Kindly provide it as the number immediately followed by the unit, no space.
70bpm
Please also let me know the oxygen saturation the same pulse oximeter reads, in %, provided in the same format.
99%
